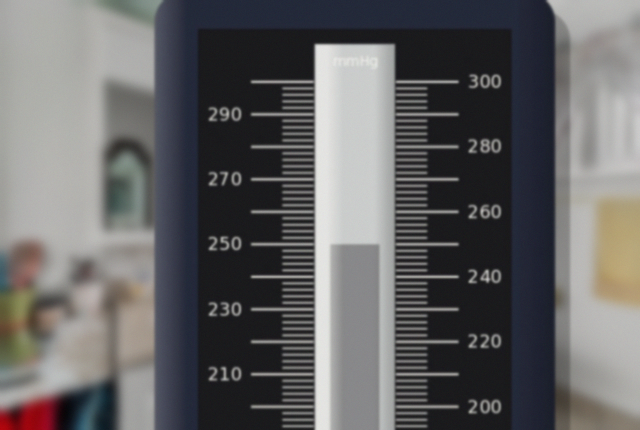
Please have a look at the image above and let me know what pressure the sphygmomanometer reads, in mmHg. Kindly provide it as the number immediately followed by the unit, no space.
250mmHg
